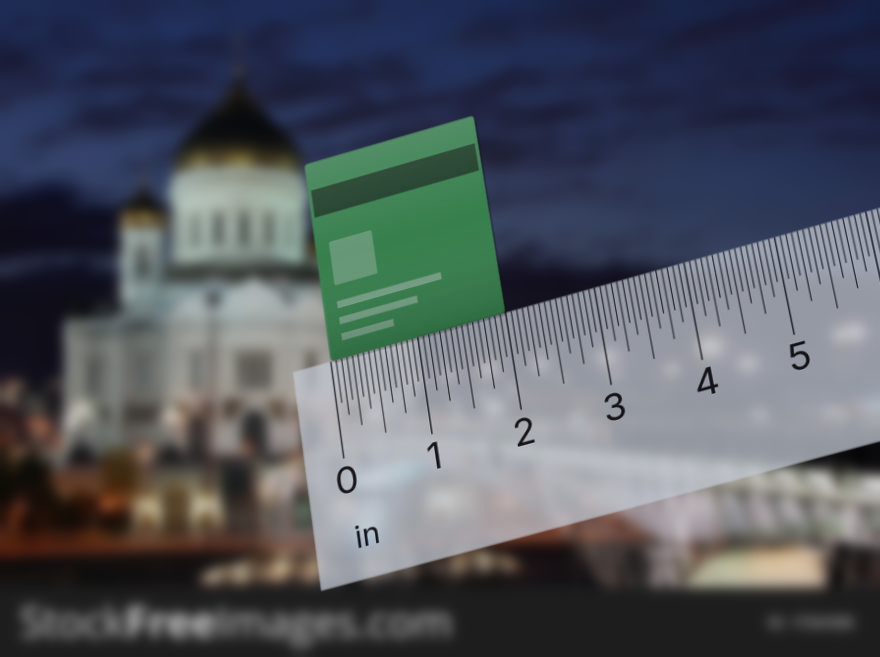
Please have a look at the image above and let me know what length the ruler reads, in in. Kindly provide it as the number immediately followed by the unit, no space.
2in
